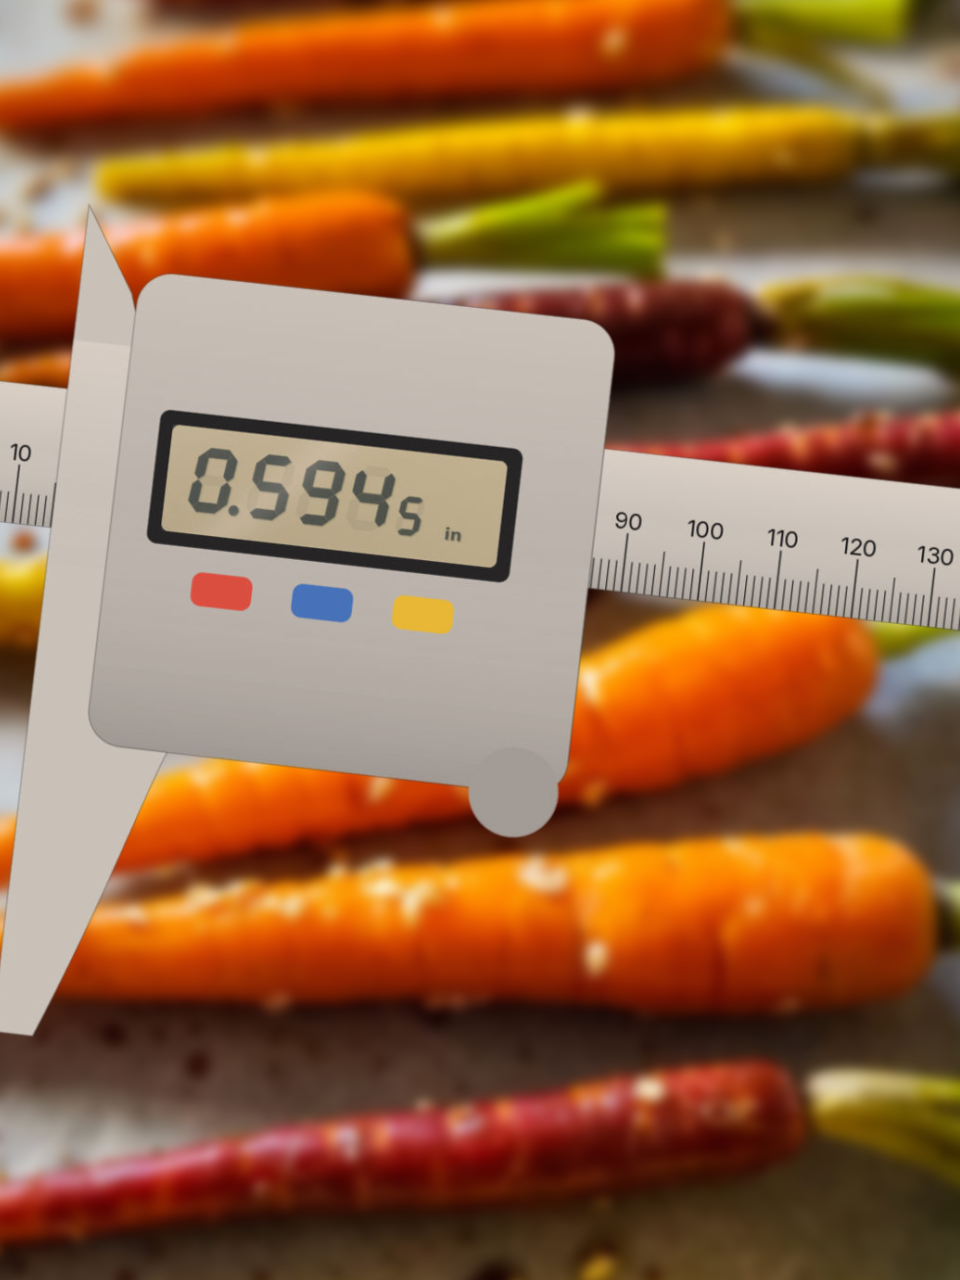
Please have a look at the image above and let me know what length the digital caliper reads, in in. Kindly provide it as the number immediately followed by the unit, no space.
0.5945in
